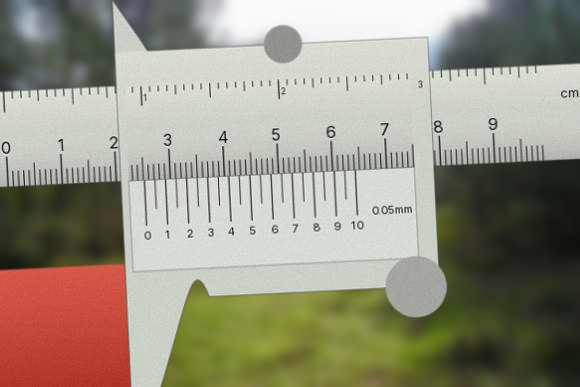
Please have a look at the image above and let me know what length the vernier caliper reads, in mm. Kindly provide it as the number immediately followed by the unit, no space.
25.2mm
